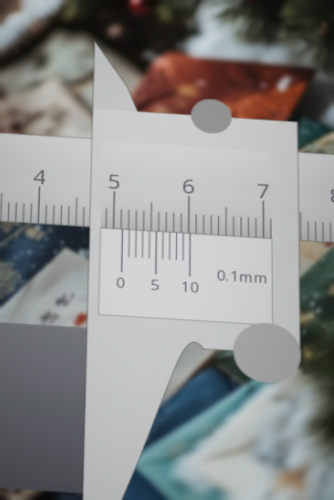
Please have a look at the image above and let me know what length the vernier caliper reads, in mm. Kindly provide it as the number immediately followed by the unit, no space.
51.2mm
